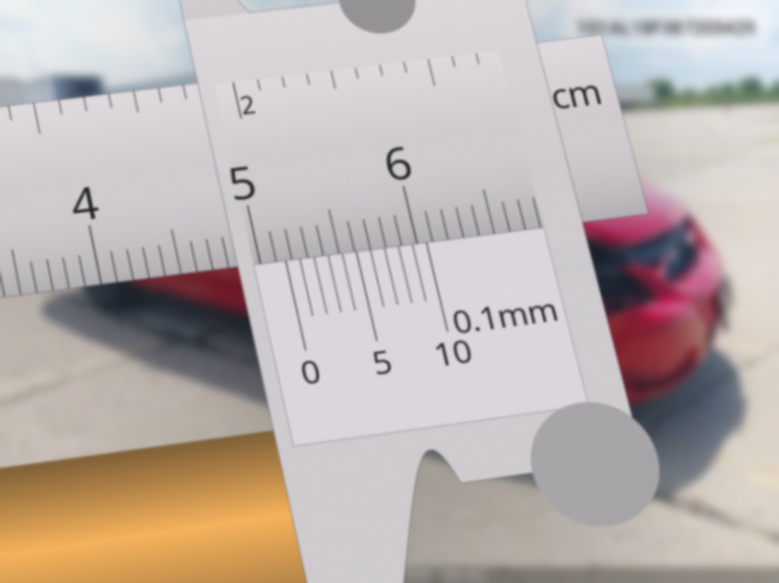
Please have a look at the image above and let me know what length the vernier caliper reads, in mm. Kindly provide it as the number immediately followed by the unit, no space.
51.6mm
